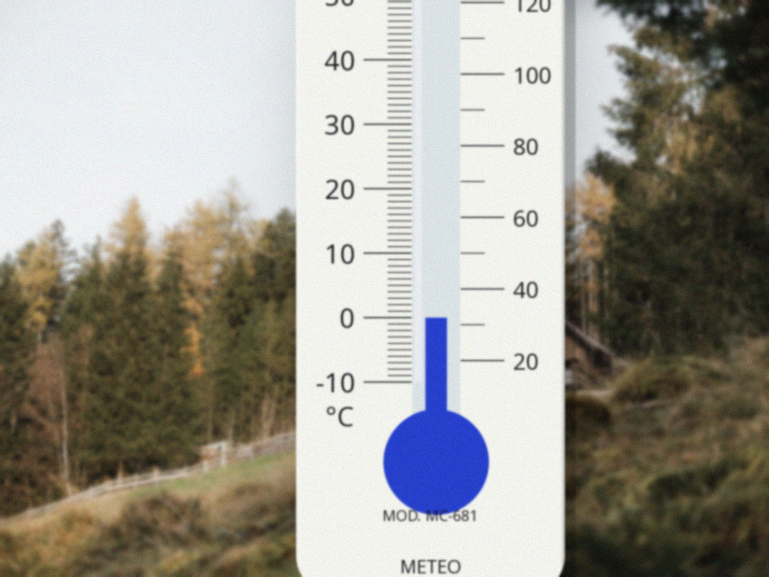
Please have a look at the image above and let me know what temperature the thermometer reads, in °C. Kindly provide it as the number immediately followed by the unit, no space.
0°C
